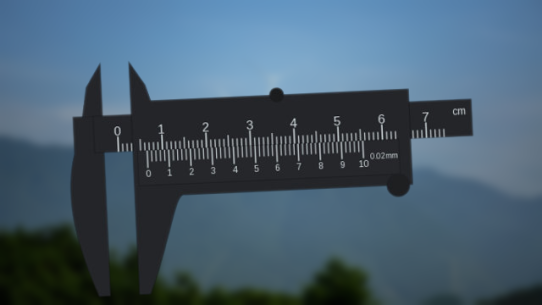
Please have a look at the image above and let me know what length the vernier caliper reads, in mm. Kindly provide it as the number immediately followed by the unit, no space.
6.5mm
